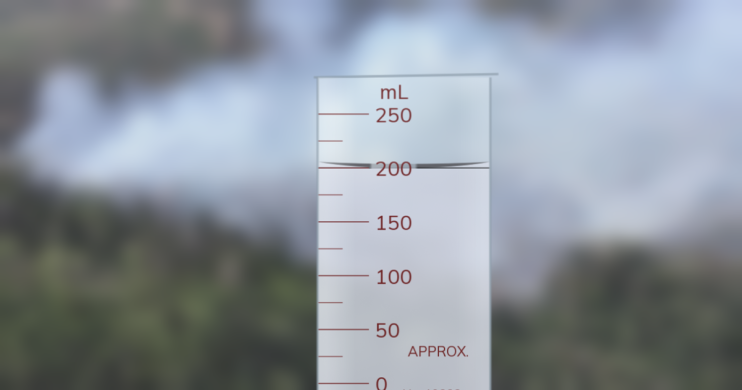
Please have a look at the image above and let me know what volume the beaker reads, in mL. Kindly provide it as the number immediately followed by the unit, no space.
200mL
